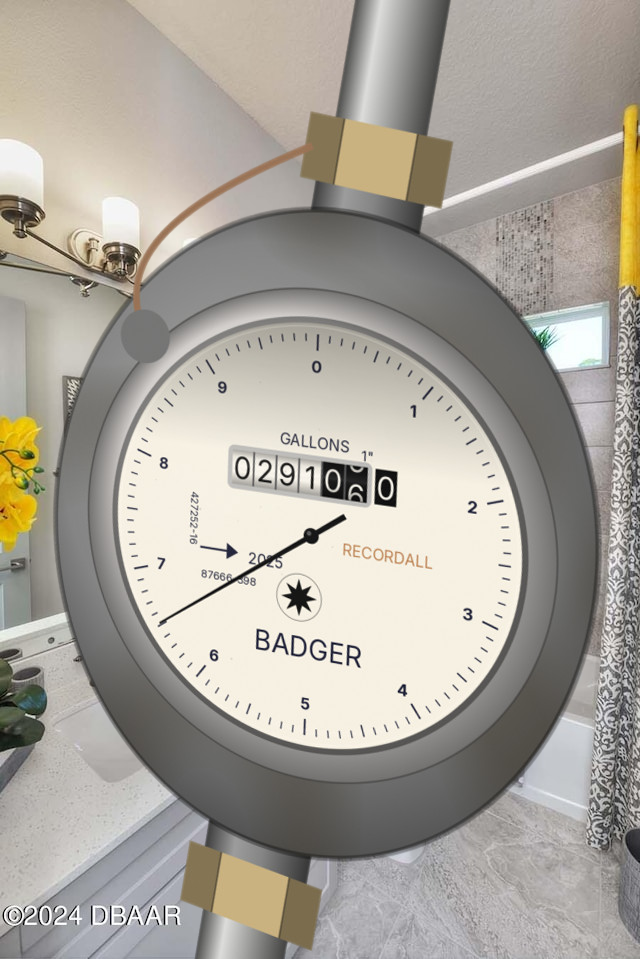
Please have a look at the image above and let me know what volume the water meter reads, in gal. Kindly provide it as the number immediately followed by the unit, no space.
291056.5gal
